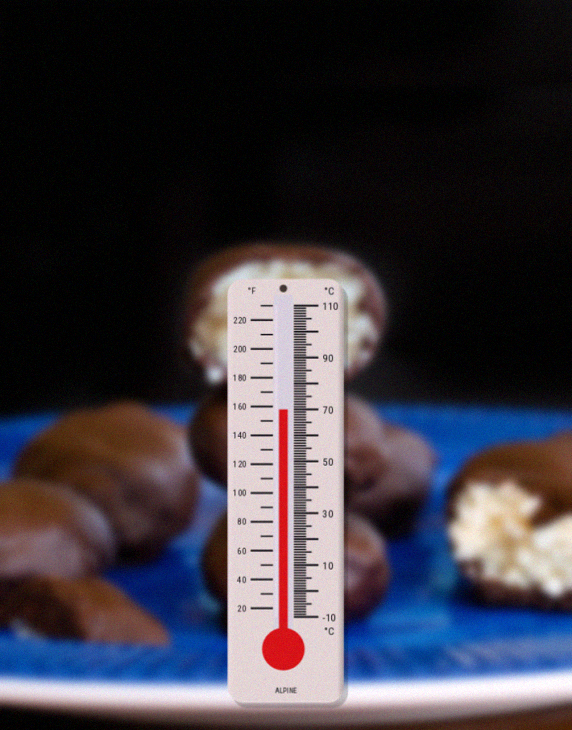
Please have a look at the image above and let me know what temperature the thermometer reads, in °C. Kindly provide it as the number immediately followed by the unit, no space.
70°C
